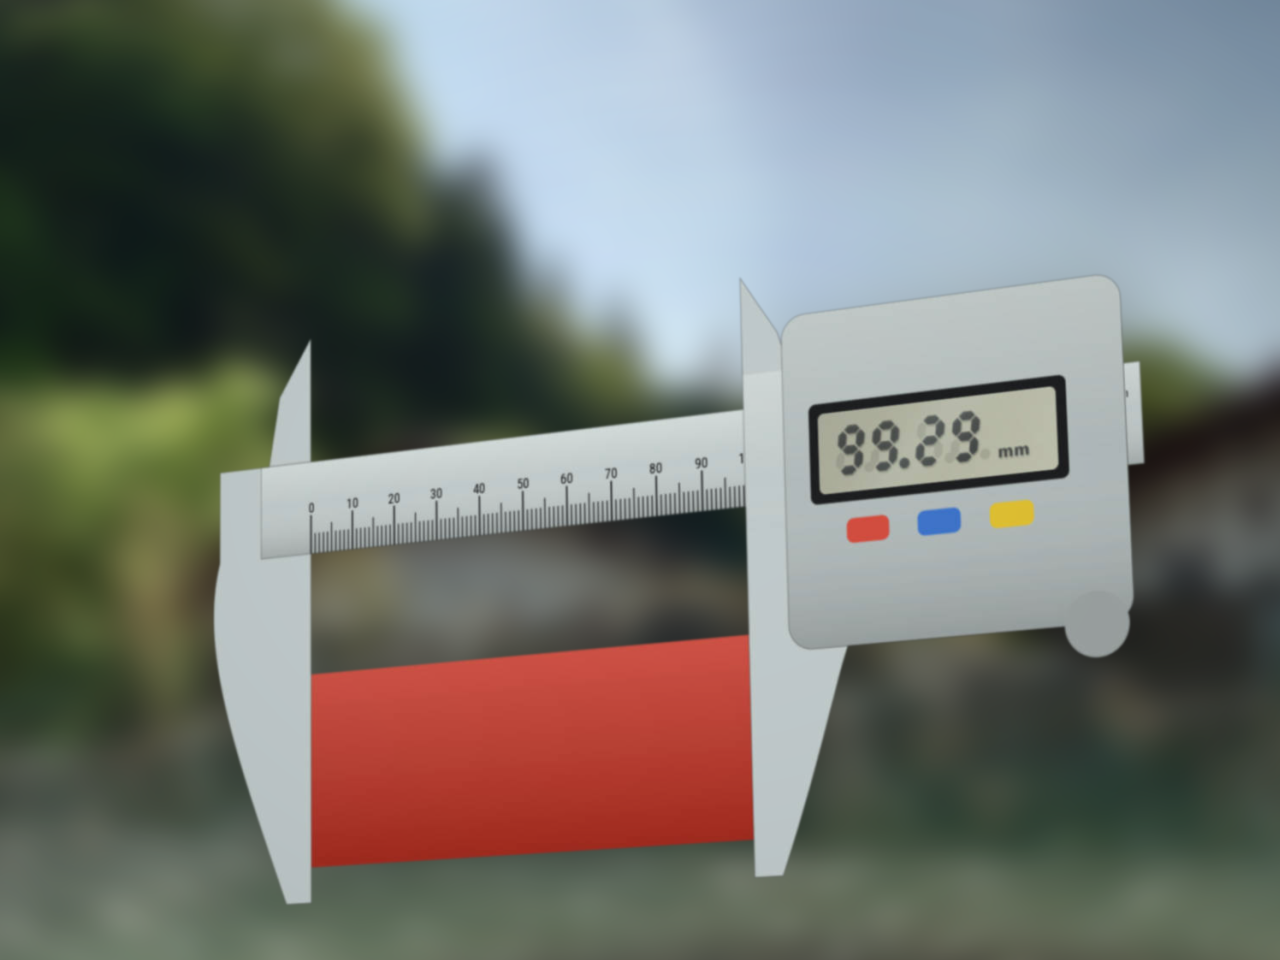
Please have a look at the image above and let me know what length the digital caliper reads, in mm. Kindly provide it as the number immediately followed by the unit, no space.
99.29mm
